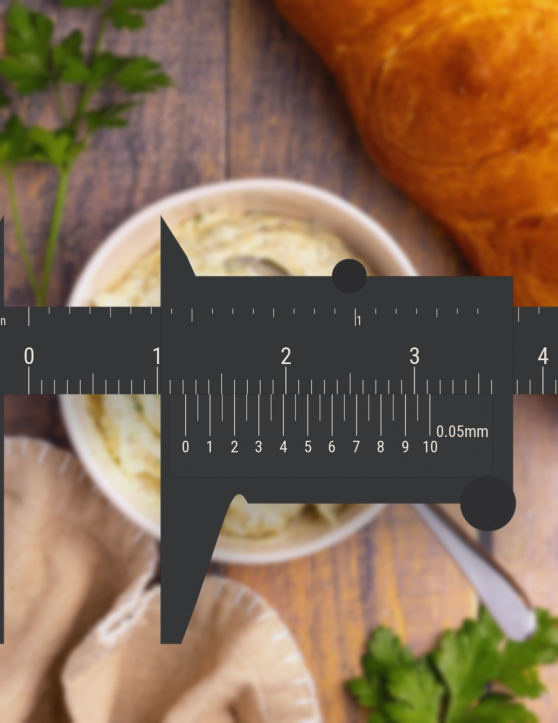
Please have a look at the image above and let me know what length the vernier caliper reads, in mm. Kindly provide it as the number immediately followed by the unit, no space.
12.2mm
